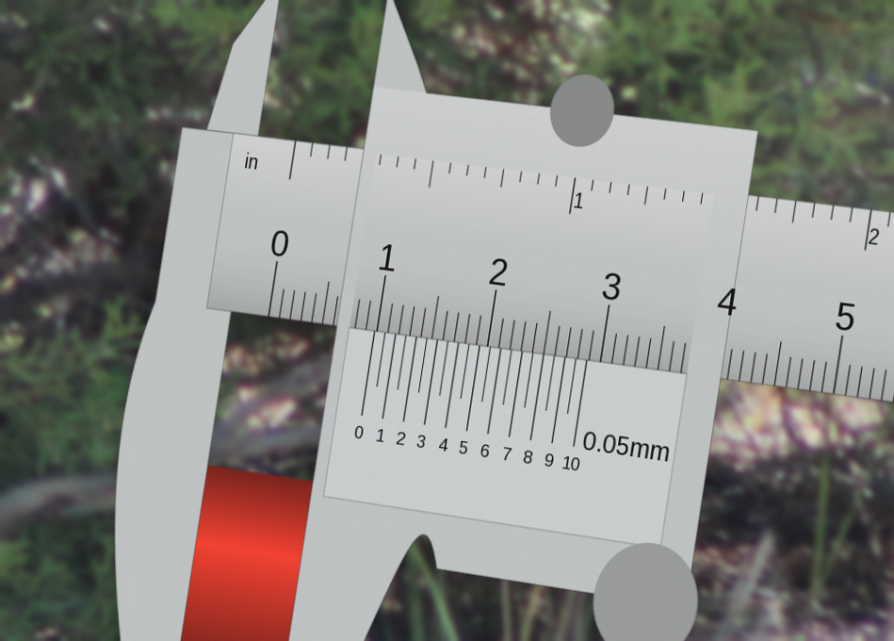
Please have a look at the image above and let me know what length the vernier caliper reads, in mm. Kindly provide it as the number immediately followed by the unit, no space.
9.8mm
